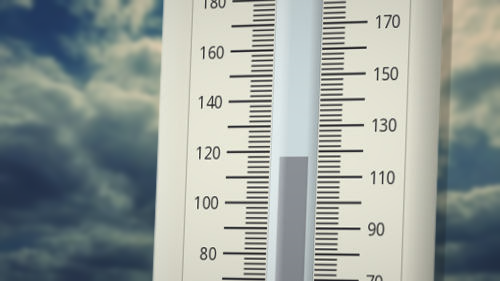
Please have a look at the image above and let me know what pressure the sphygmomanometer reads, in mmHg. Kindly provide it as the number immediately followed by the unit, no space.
118mmHg
